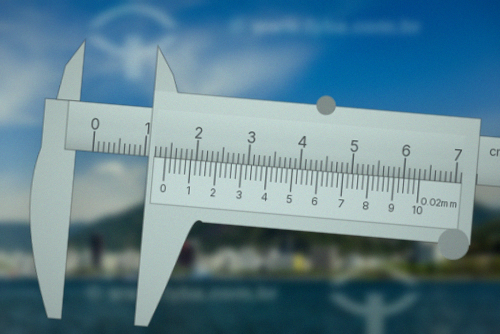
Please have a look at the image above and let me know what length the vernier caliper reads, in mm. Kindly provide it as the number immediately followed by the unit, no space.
14.0mm
